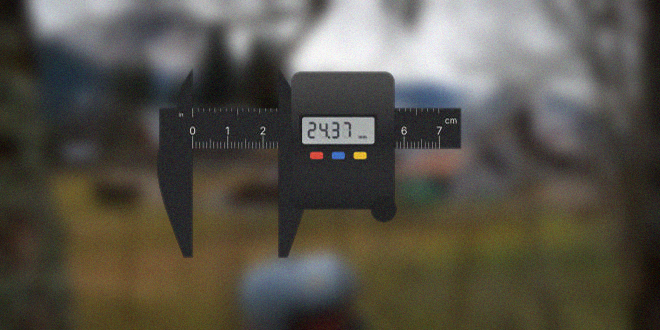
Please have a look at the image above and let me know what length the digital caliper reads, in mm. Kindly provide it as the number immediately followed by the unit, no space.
24.37mm
